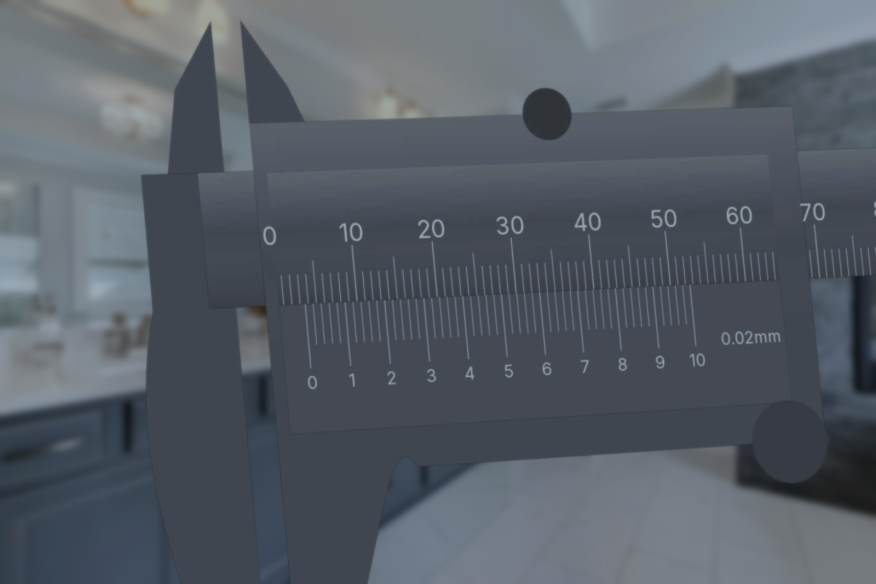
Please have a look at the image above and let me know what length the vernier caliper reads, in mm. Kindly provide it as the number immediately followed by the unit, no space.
3.6mm
